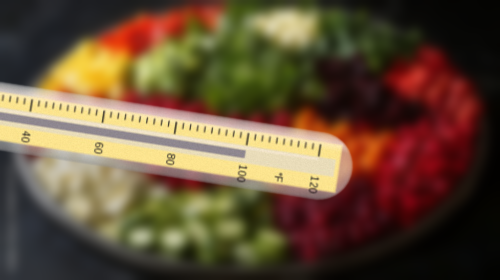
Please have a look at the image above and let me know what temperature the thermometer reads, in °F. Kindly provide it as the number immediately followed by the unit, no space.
100°F
